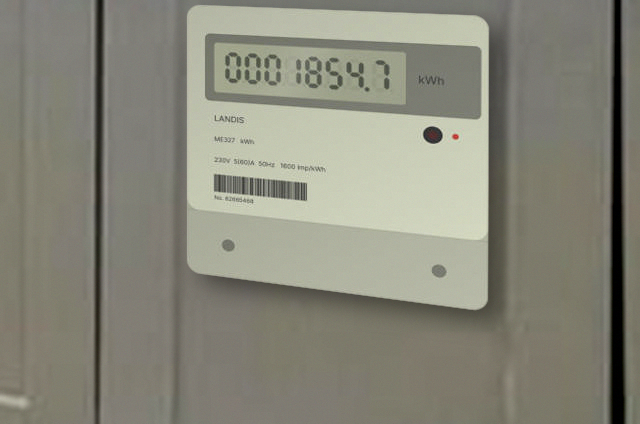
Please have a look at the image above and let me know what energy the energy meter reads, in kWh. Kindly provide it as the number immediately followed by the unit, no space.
1854.7kWh
